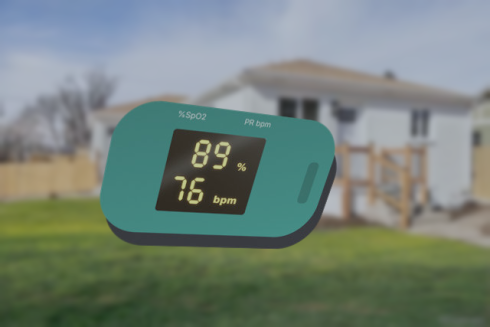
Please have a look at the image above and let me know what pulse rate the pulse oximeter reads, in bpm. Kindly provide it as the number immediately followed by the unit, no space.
76bpm
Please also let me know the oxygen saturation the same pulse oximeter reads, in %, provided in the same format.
89%
